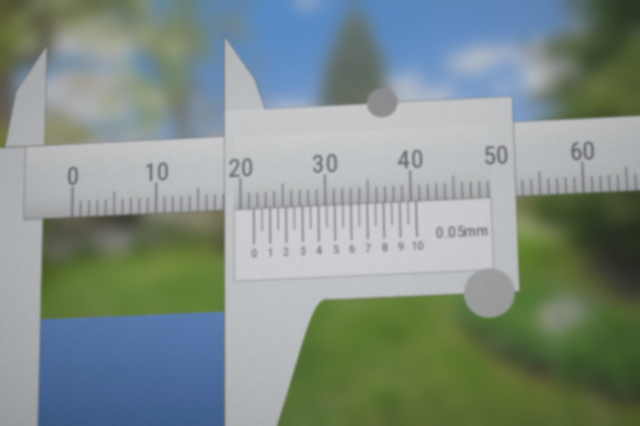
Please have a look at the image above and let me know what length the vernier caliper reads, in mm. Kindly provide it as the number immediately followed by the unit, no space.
21.6mm
